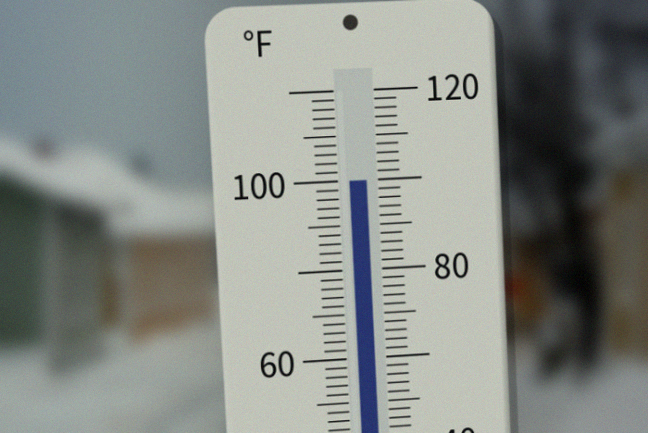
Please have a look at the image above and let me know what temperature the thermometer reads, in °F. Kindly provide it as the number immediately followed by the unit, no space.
100°F
